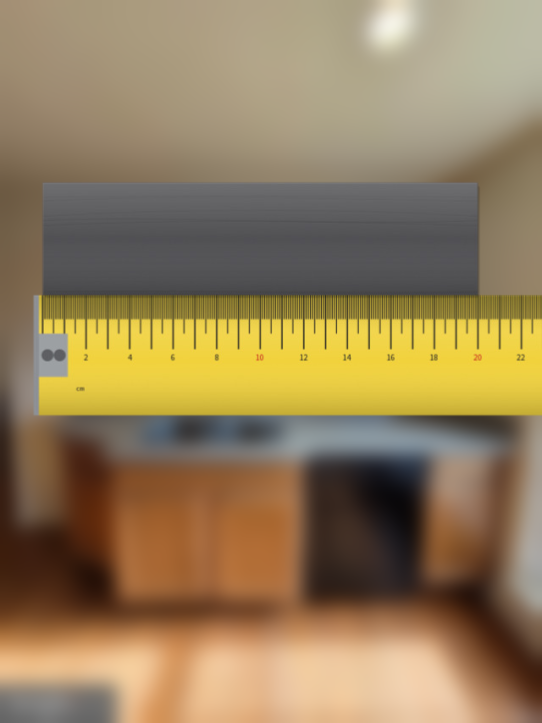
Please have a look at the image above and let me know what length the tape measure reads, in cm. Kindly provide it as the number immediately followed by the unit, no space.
20cm
